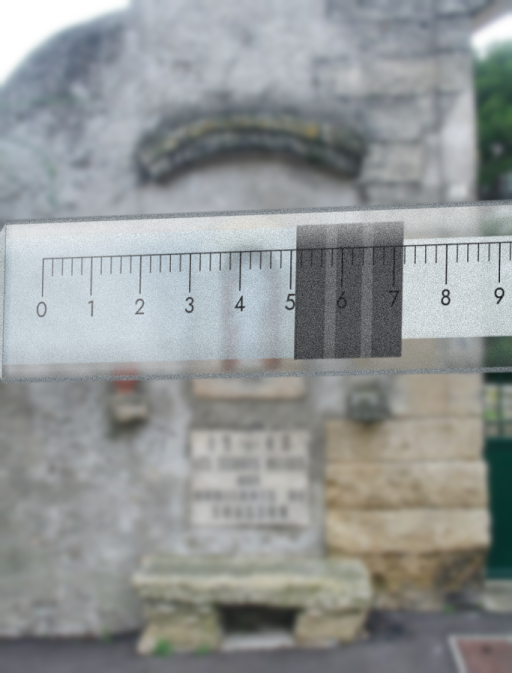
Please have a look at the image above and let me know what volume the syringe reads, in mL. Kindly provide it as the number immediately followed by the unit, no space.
5.1mL
